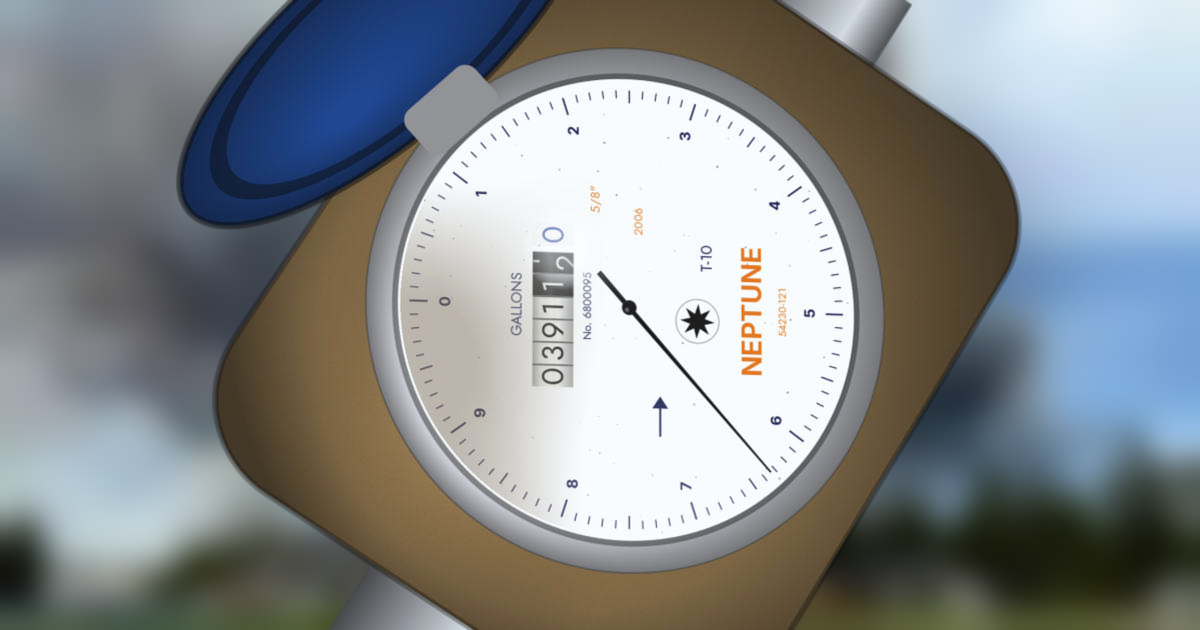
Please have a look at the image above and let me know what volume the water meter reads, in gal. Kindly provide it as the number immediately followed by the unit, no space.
391116.3gal
